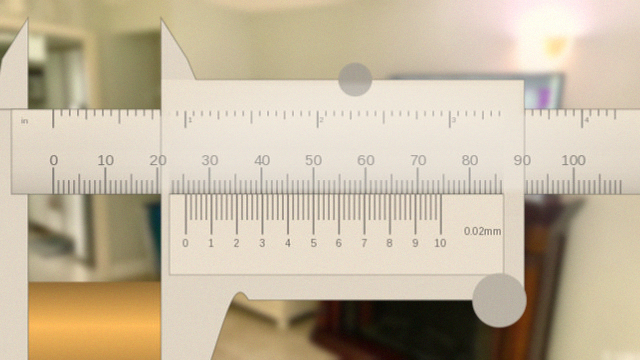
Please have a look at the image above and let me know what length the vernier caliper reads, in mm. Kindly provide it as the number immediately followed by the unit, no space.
25.5mm
